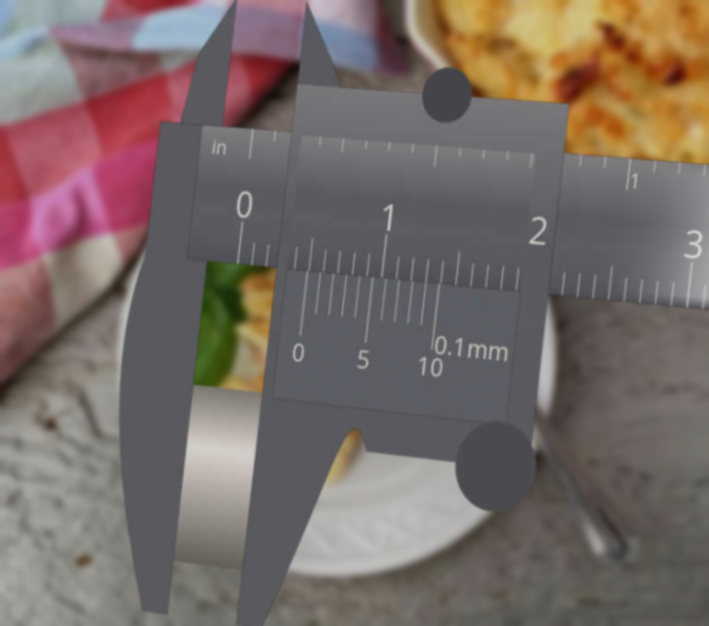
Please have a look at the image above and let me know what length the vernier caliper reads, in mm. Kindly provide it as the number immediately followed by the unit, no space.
4.9mm
